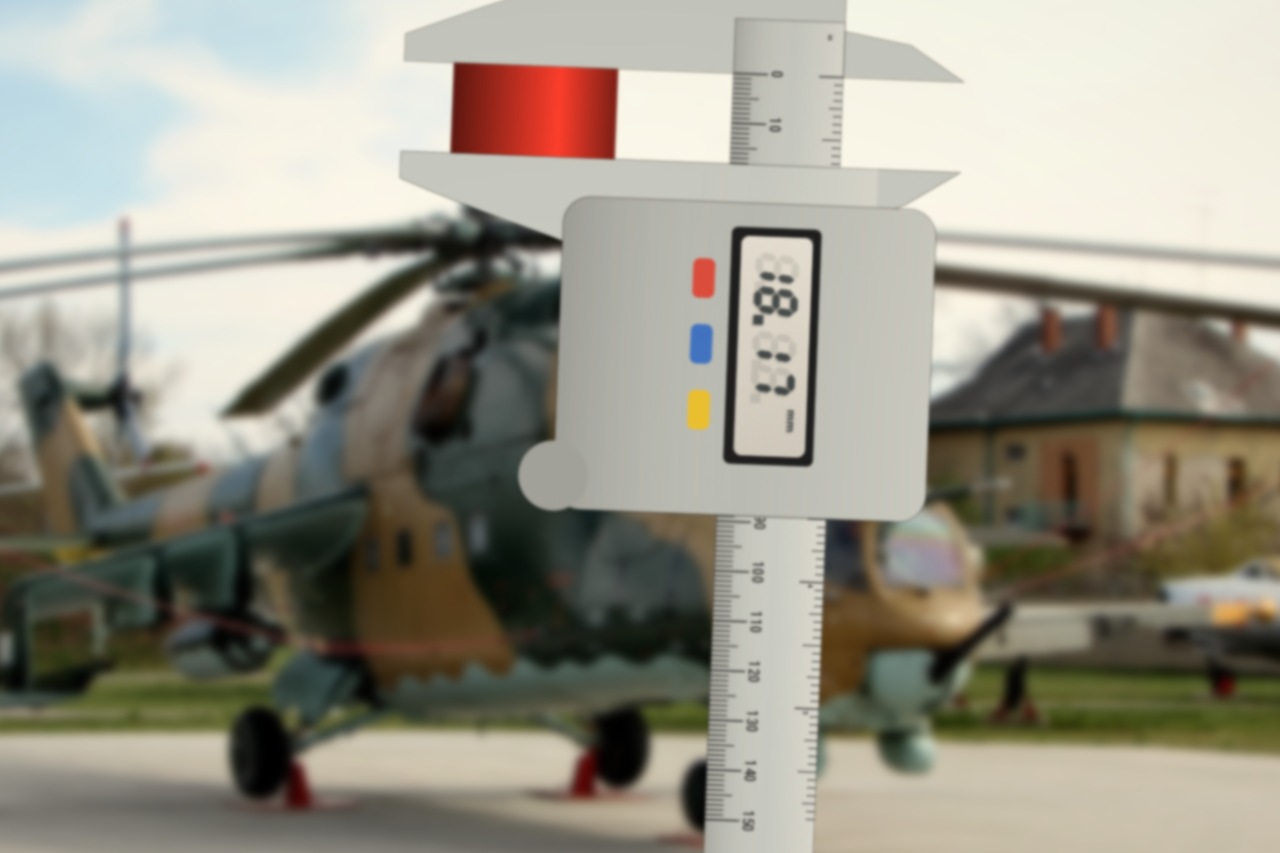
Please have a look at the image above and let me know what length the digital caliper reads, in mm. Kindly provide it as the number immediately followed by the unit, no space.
18.17mm
